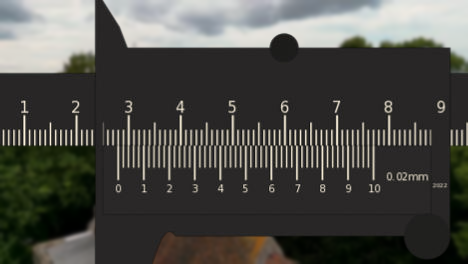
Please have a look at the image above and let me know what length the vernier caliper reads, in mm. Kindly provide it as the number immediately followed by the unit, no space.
28.0mm
